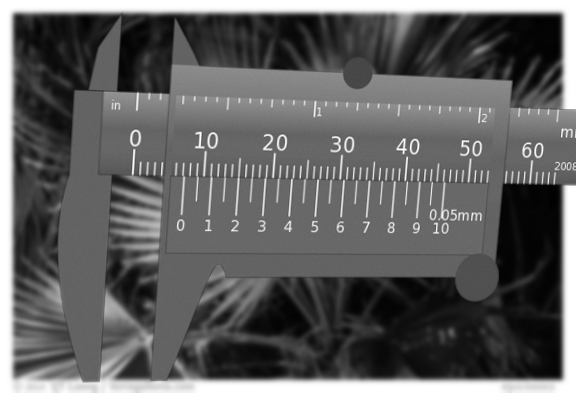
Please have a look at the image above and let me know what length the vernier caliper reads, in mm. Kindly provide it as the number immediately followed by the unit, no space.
7.2mm
